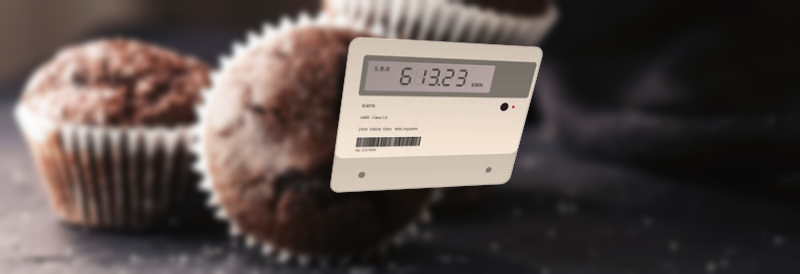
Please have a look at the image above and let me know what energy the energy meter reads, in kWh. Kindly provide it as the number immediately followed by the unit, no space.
613.23kWh
